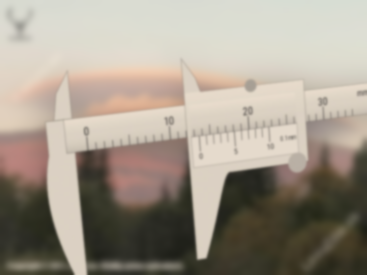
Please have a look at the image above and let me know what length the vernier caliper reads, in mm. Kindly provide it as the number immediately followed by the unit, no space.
13.6mm
